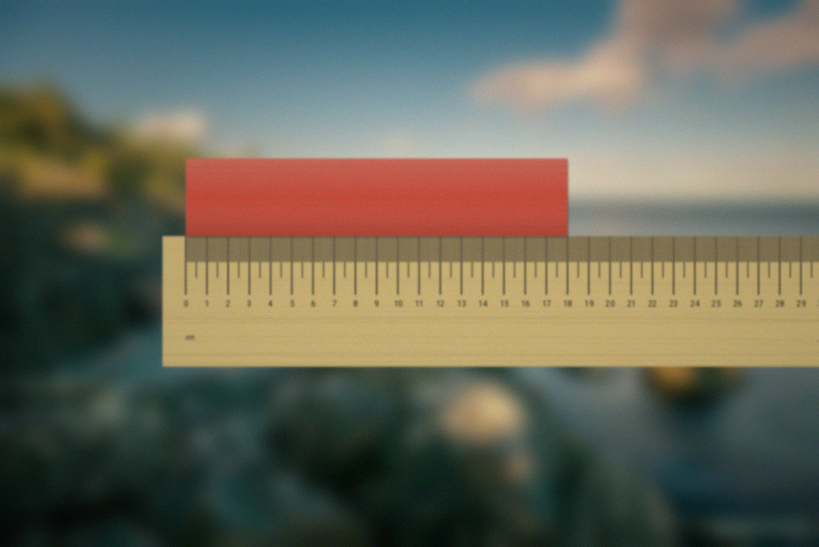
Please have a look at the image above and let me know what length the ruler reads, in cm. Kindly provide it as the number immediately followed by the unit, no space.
18cm
